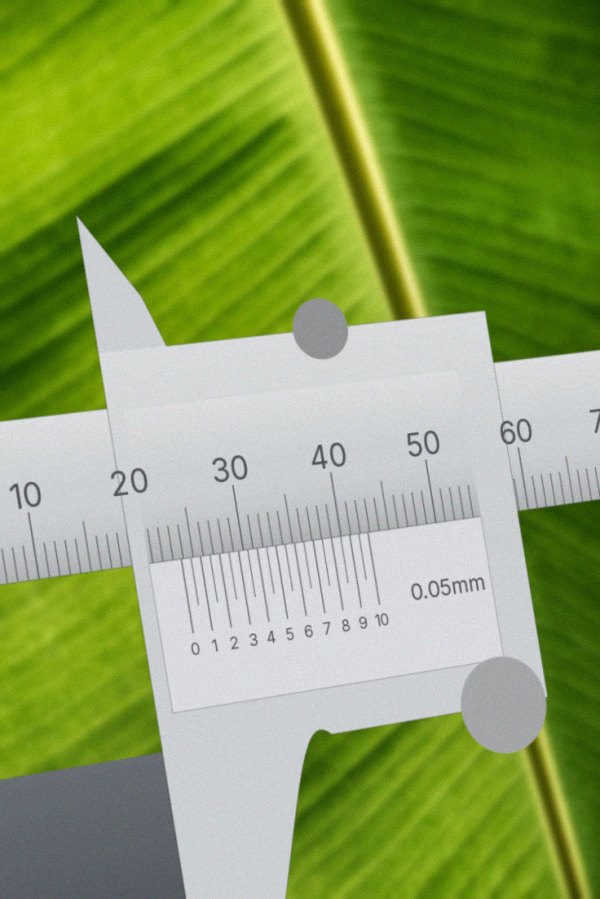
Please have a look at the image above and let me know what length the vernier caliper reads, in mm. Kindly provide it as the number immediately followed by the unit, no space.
23.8mm
